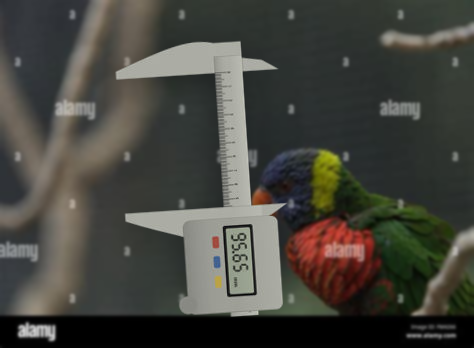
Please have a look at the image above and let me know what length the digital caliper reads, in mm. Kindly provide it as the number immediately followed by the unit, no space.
95.65mm
